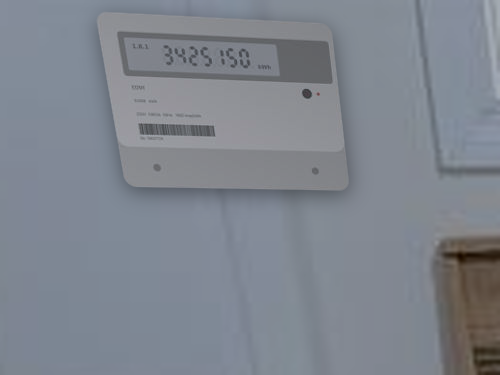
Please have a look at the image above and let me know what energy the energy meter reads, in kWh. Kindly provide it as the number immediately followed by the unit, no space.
3425150kWh
